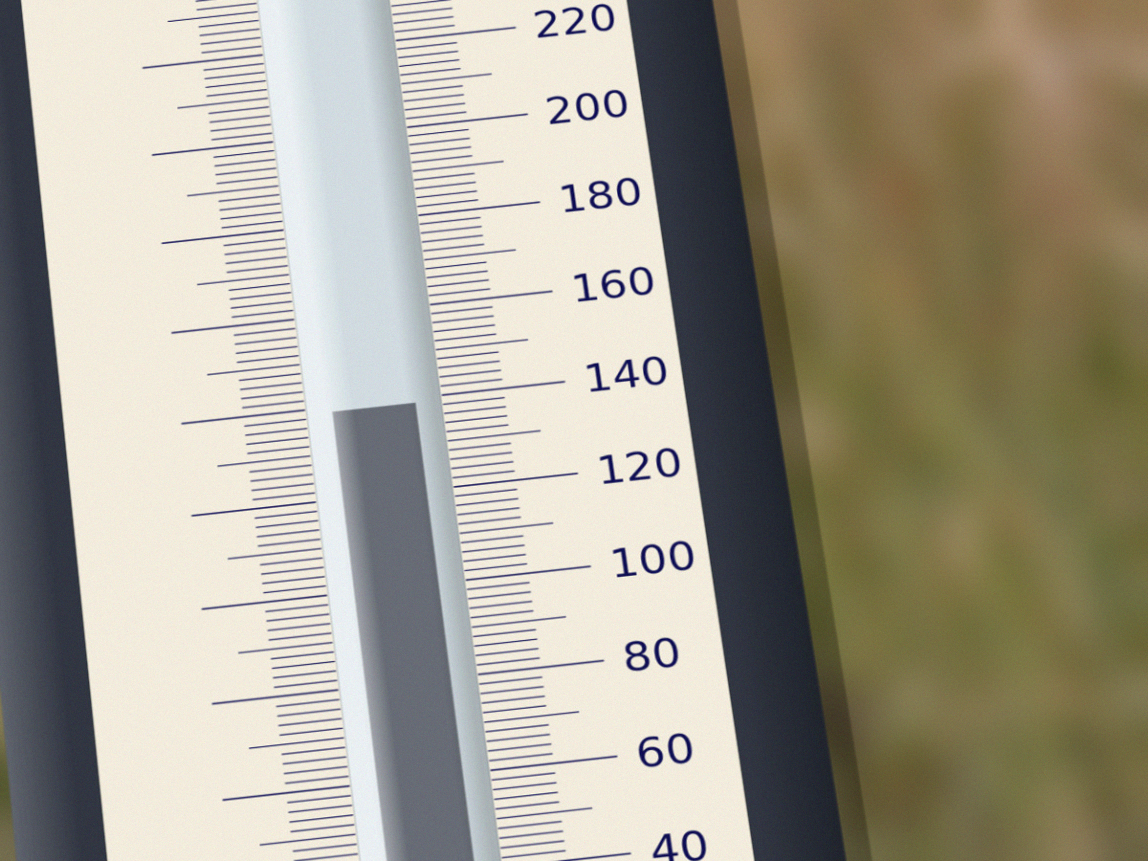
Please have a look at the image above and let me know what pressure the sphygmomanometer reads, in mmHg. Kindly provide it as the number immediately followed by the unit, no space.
139mmHg
